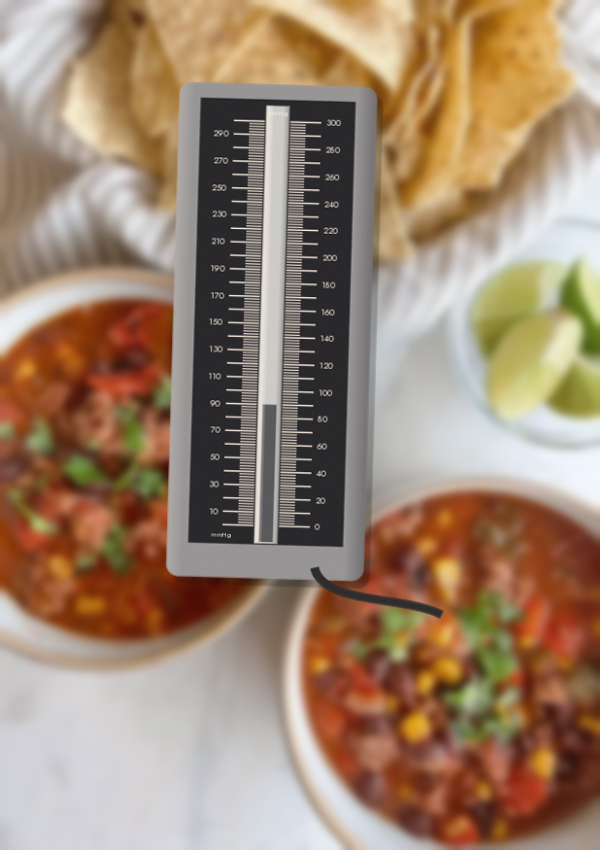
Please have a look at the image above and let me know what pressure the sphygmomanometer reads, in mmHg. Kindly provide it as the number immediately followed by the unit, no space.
90mmHg
